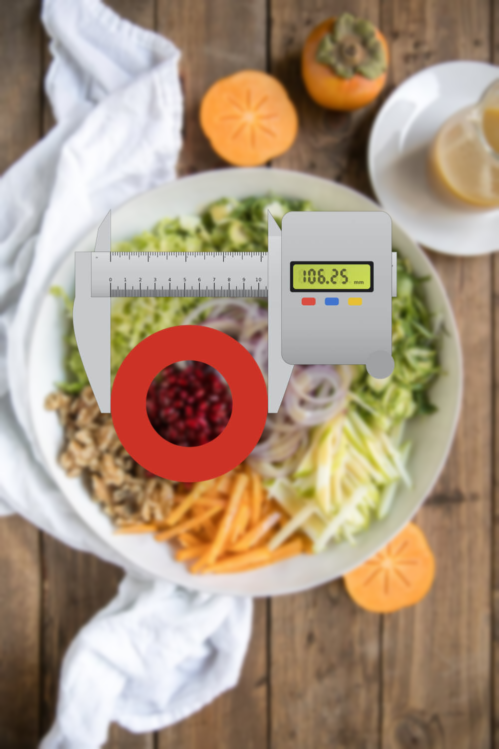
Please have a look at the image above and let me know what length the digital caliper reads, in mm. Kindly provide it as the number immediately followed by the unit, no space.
106.25mm
